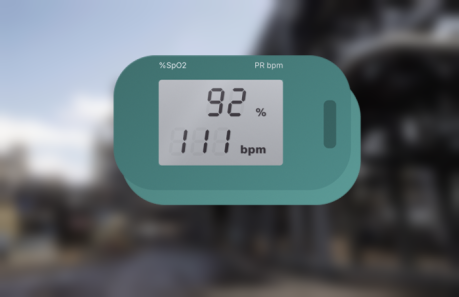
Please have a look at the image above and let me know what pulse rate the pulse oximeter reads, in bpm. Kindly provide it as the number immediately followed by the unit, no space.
111bpm
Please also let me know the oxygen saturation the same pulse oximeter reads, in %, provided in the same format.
92%
